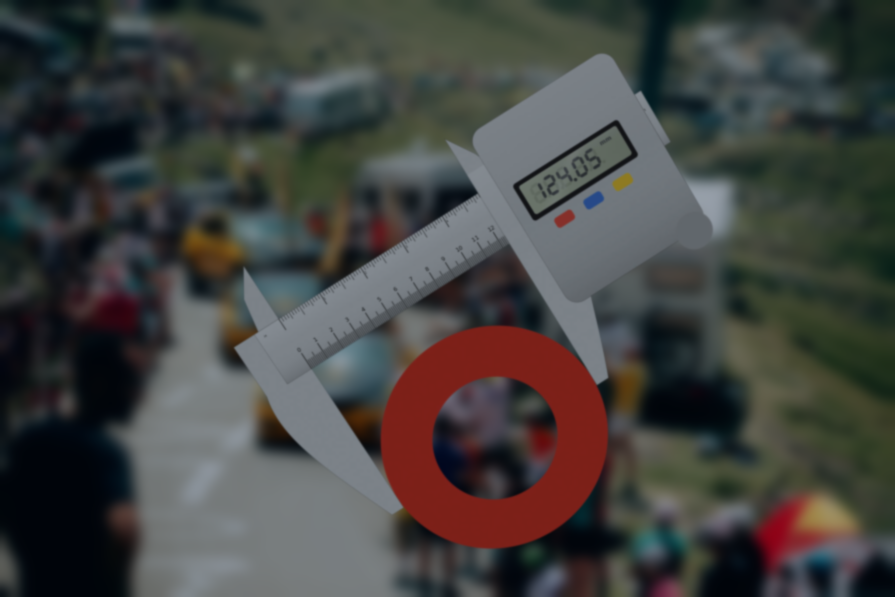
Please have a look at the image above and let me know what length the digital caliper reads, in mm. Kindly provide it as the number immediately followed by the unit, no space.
124.05mm
